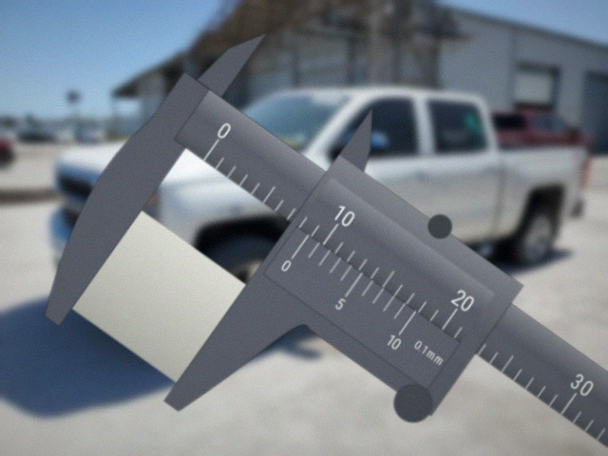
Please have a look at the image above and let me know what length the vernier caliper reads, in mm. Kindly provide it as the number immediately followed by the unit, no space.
8.8mm
